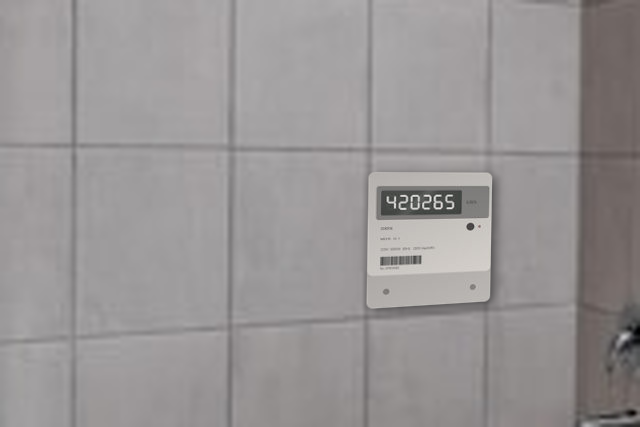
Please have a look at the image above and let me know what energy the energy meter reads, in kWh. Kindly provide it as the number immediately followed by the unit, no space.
420265kWh
